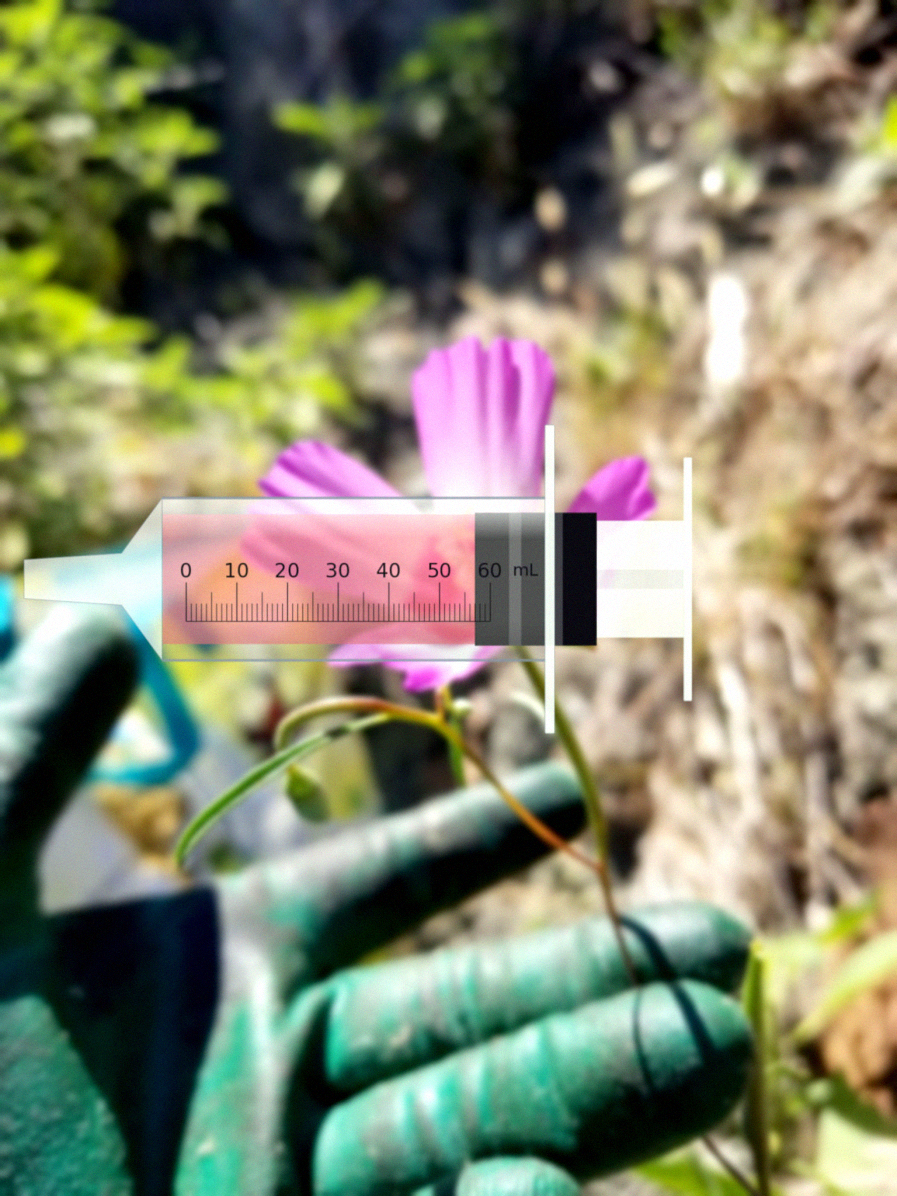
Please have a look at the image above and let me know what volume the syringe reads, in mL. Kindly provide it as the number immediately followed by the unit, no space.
57mL
